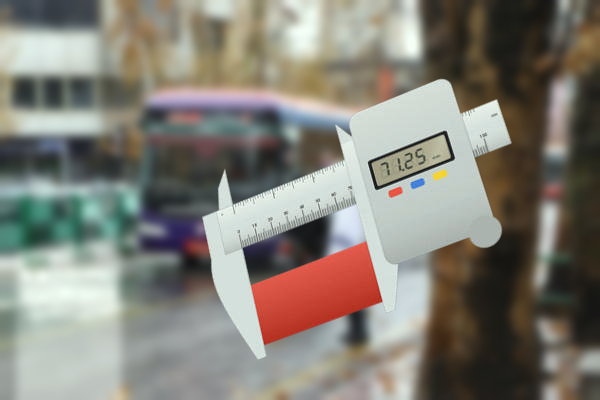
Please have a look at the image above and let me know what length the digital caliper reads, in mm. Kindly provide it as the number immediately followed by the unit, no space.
71.25mm
